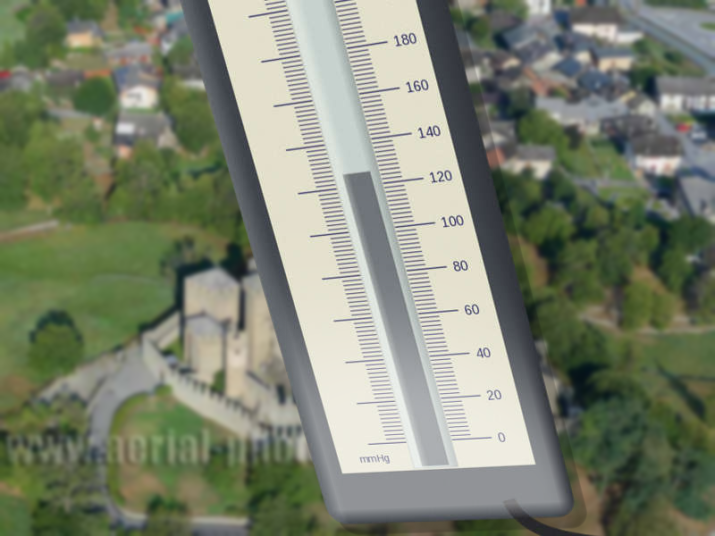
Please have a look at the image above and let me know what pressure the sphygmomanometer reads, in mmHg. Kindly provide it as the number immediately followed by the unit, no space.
126mmHg
